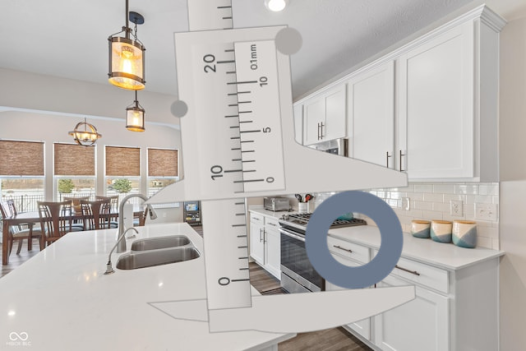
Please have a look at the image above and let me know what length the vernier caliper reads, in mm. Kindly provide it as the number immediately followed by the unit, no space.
9.0mm
